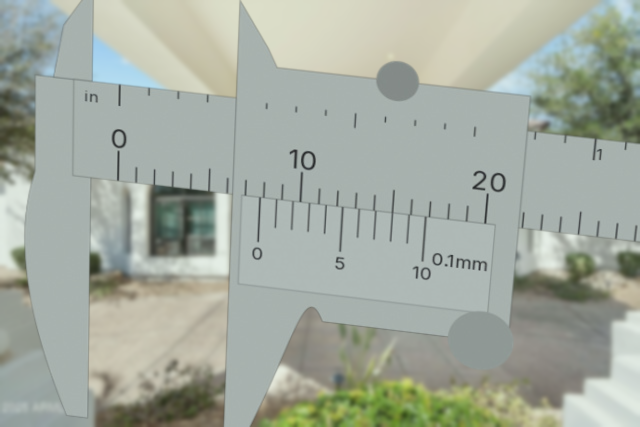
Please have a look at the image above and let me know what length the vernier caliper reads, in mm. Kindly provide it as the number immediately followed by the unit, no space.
7.8mm
